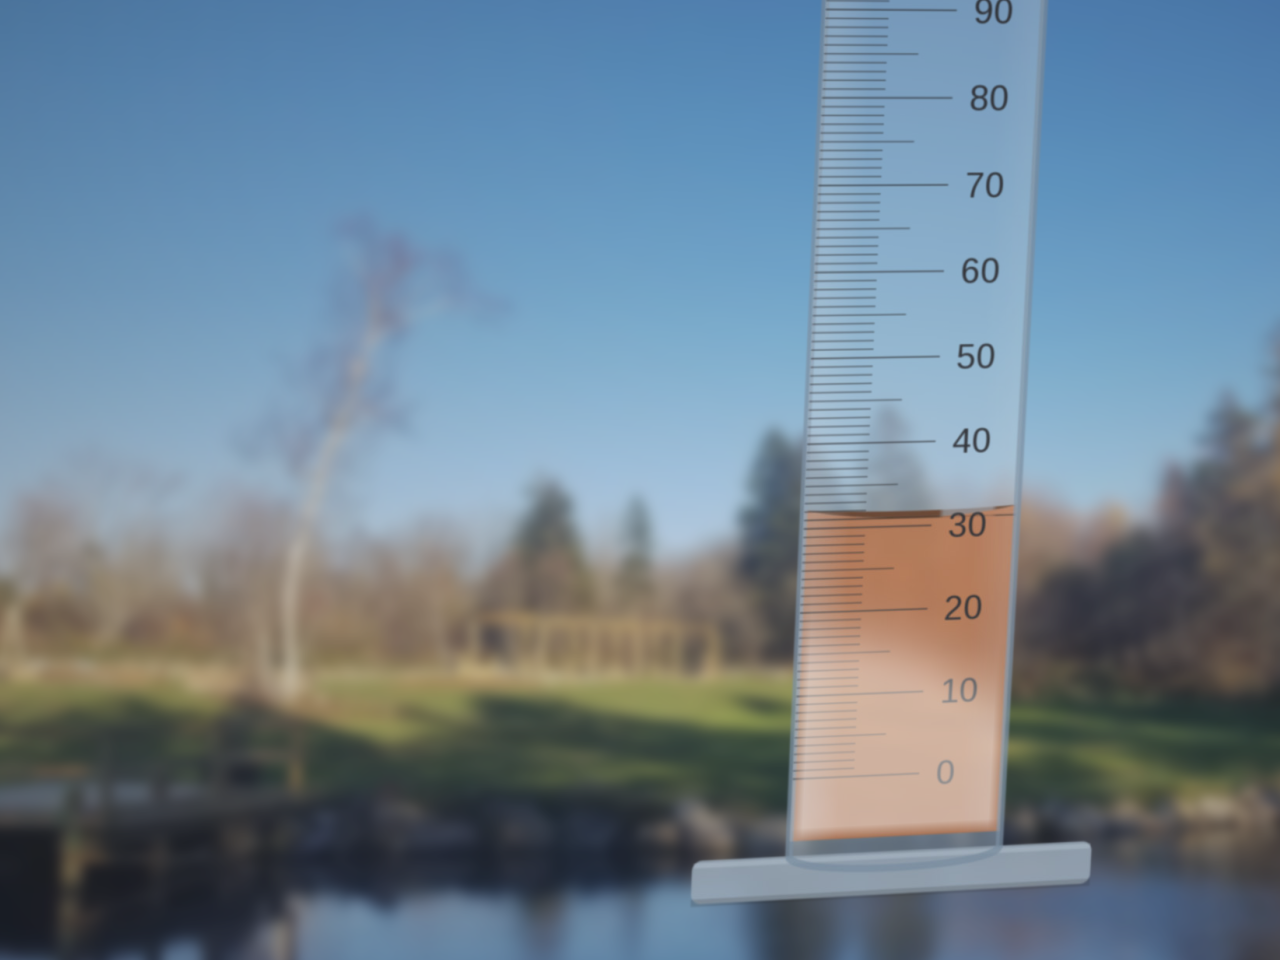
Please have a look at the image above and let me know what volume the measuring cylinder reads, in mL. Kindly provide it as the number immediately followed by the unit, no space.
31mL
